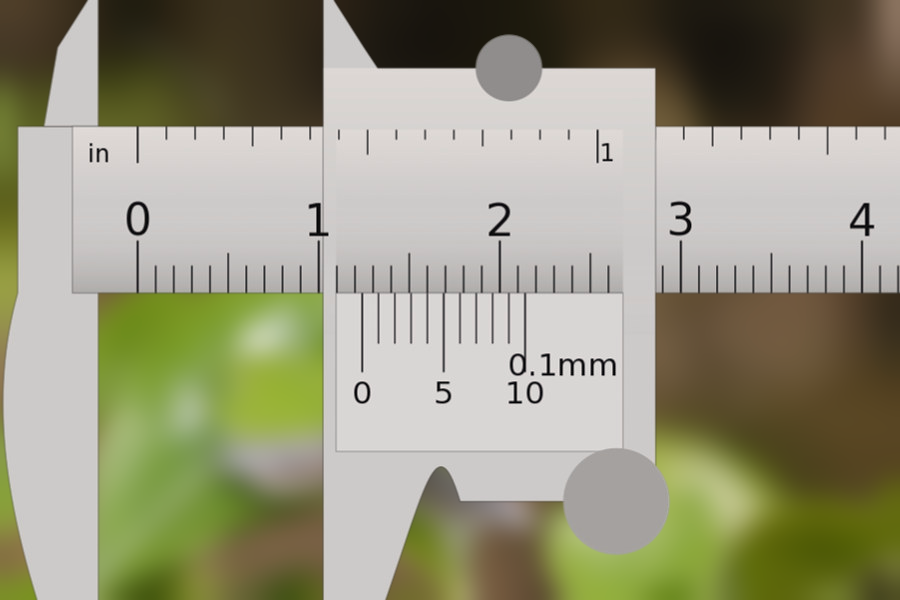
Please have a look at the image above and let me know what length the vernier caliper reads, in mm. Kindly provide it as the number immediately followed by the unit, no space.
12.4mm
